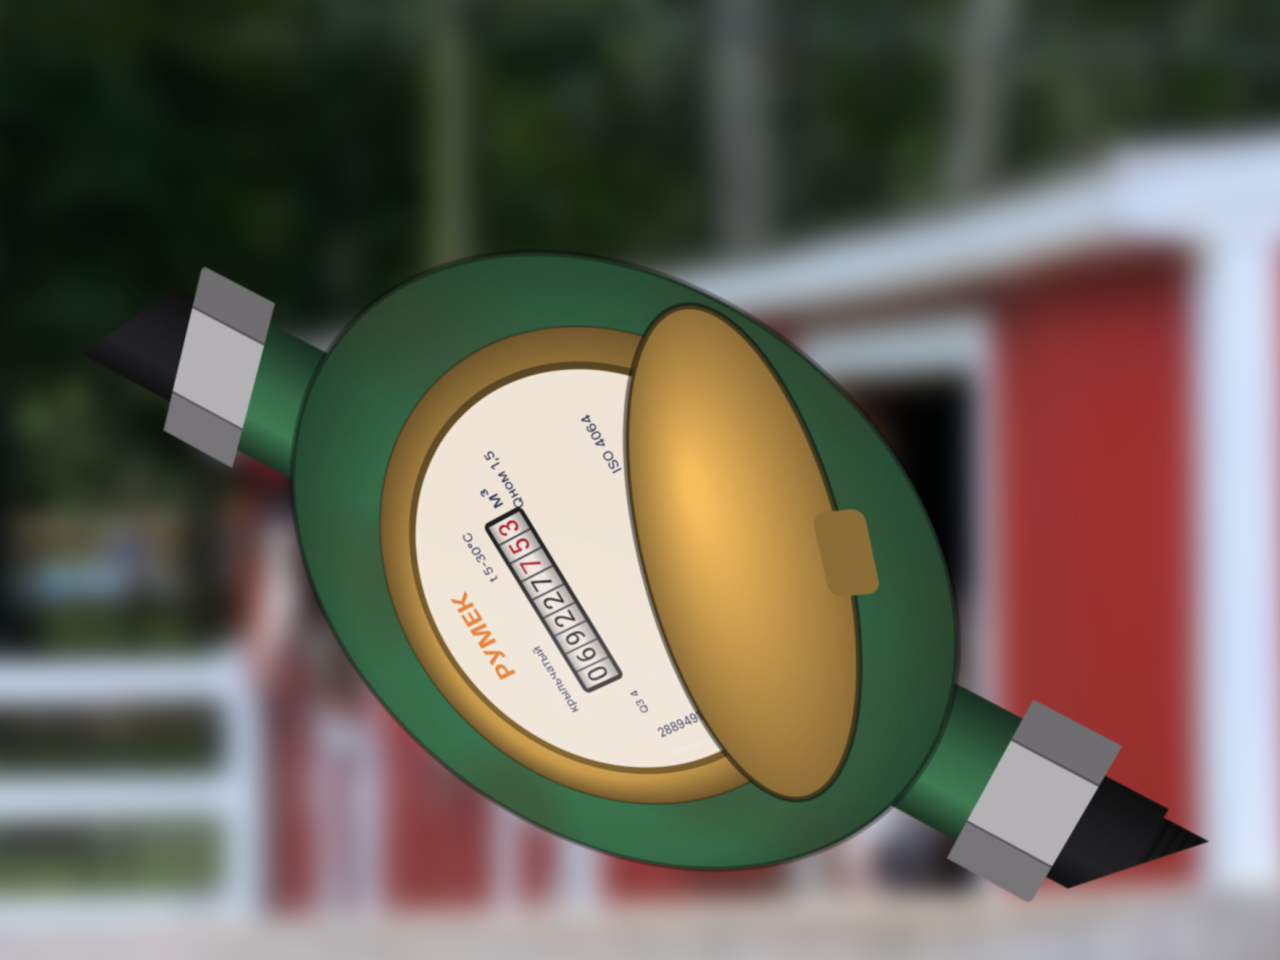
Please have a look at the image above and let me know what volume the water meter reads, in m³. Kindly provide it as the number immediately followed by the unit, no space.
69227.753m³
